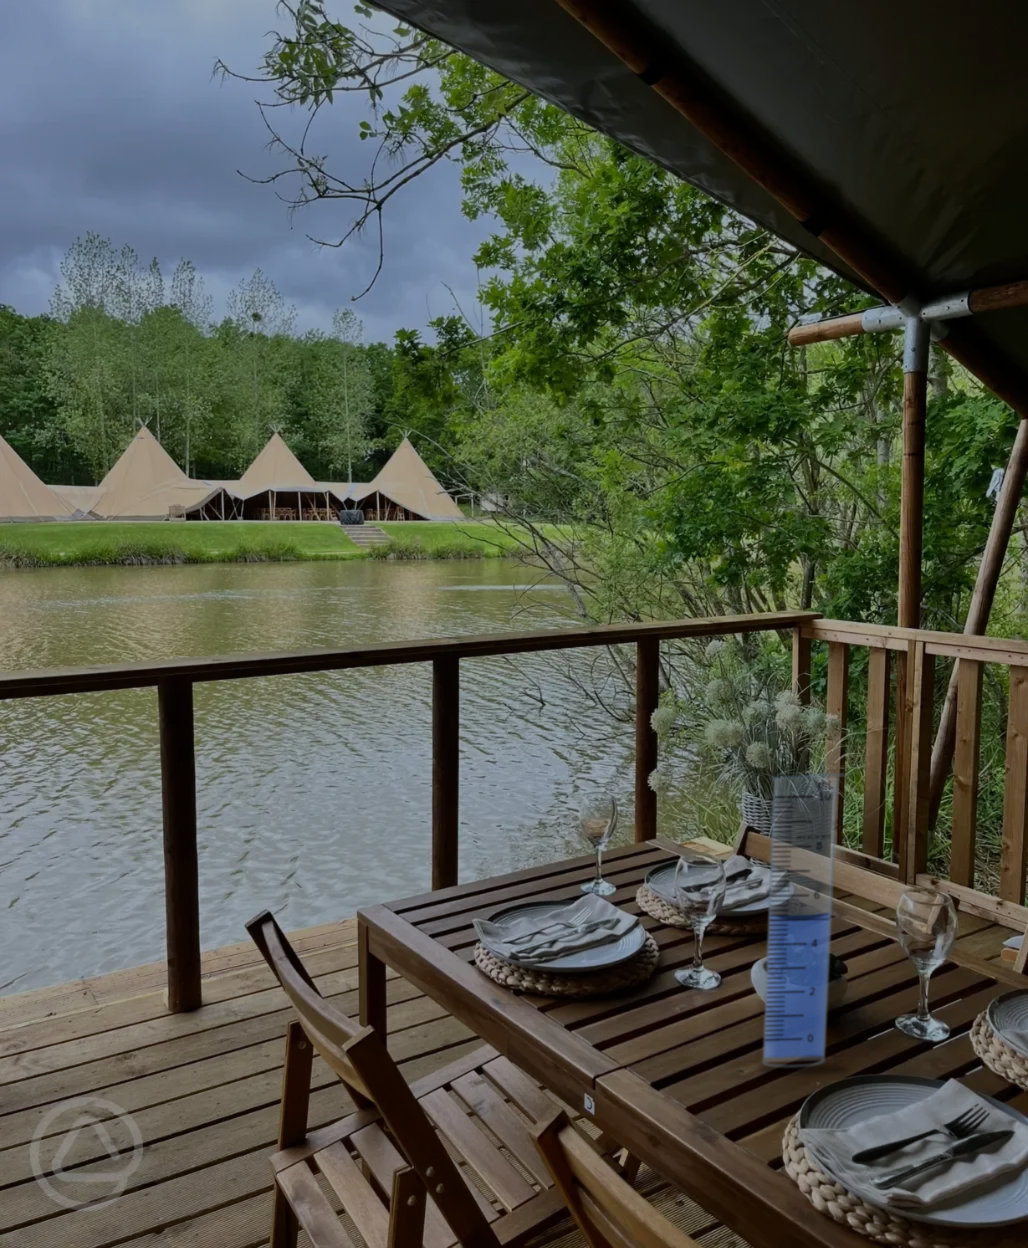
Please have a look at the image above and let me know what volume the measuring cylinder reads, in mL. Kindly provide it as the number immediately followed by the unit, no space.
5mL
